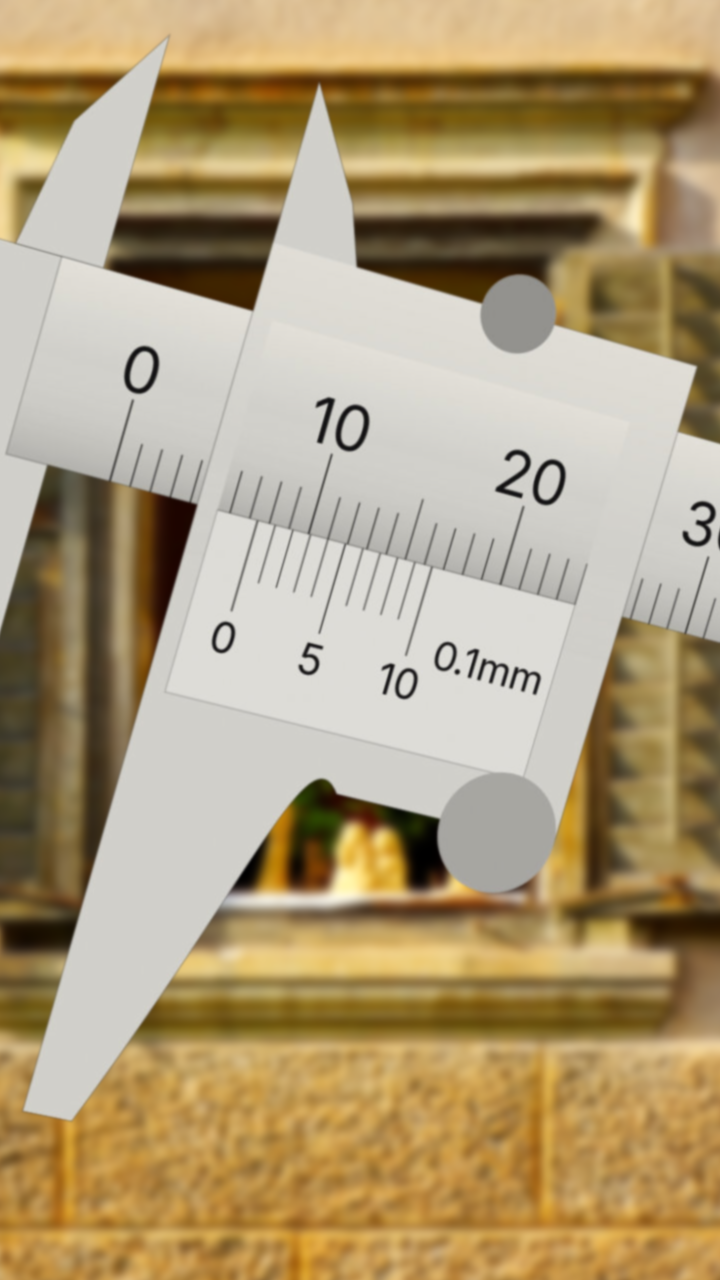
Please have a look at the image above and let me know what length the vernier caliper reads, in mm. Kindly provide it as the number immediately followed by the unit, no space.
7.4mm
